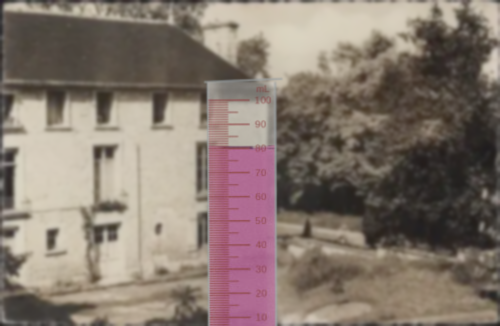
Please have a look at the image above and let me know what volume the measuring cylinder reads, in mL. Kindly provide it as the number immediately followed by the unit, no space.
80mL
